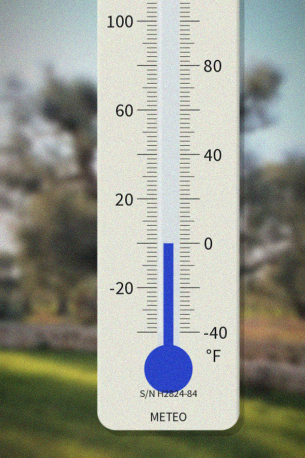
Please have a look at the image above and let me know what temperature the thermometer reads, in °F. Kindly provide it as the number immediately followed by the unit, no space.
0°F
